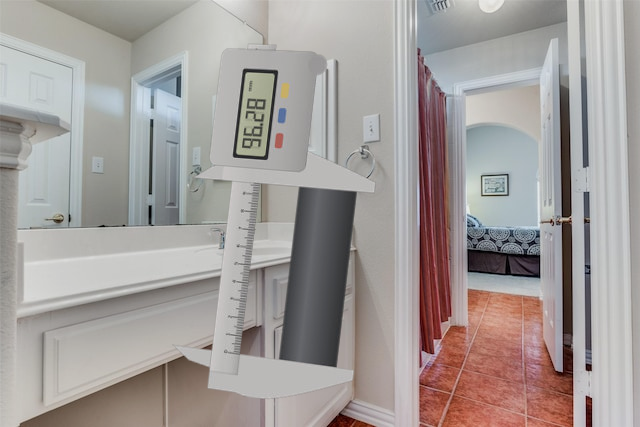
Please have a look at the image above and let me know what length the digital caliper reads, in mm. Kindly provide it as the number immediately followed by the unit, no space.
96.28mm
